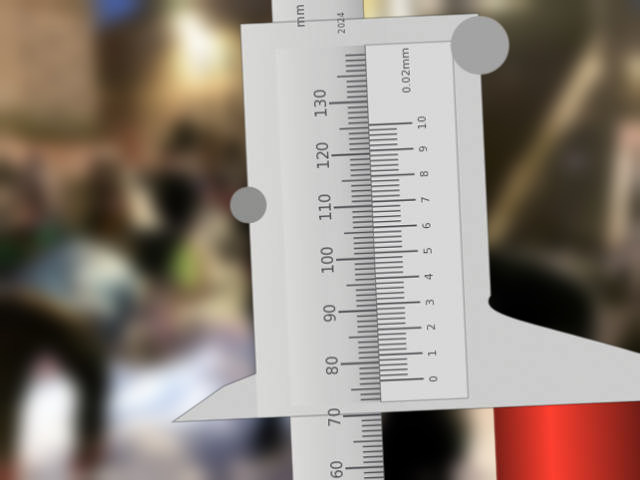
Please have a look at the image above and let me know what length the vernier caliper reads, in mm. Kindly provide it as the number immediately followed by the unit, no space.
76.5mm
